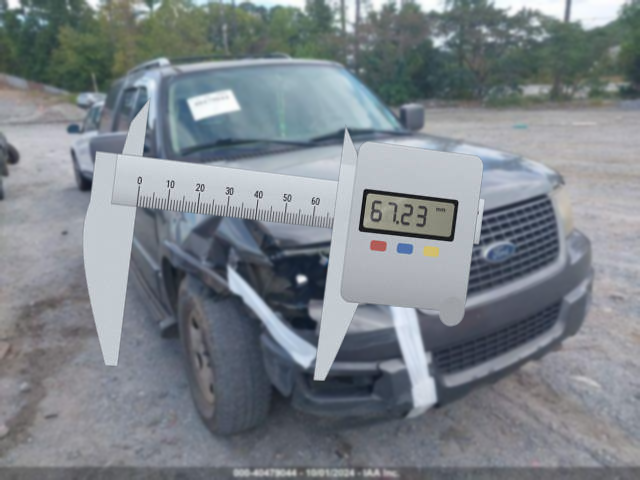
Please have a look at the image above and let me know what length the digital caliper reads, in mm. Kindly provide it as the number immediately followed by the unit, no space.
67.23mm
